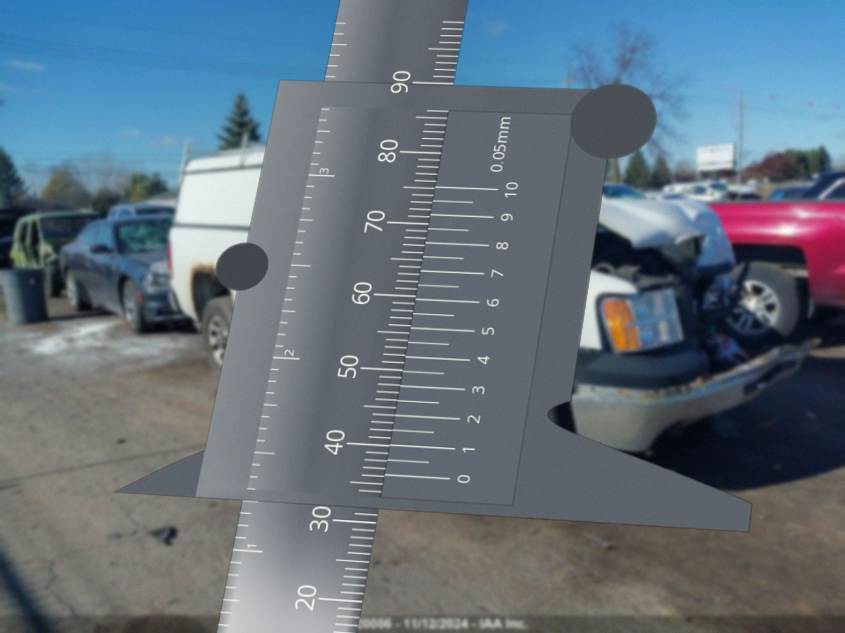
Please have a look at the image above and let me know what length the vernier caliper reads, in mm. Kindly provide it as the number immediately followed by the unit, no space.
36.2mm
